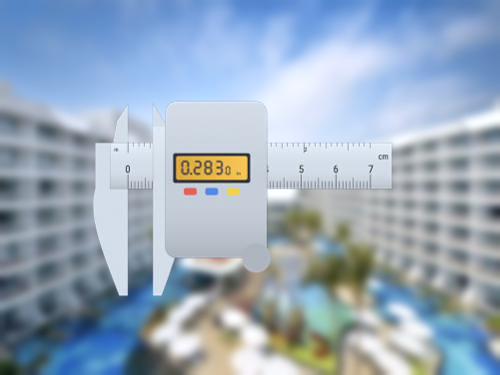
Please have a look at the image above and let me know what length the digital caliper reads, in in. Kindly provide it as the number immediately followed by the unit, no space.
0.2830in
